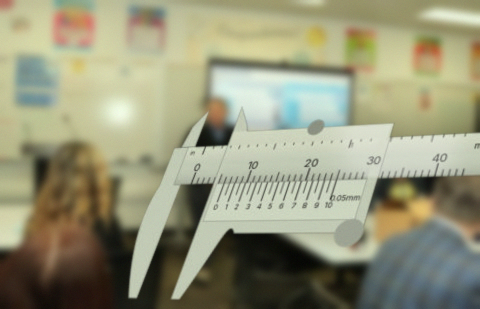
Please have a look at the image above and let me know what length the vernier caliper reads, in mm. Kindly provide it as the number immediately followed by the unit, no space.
6.0mm
